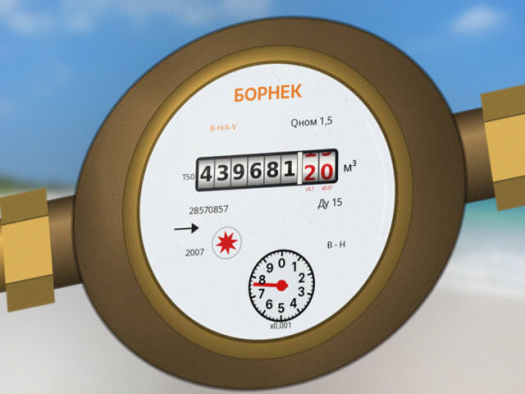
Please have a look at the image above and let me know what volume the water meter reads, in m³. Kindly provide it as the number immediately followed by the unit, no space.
439681.197m³
